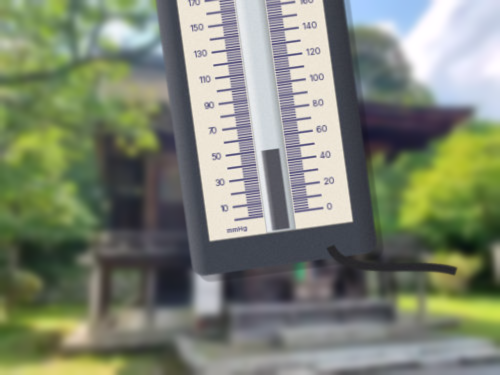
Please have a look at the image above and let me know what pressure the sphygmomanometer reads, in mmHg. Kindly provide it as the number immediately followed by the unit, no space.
50mmHg
